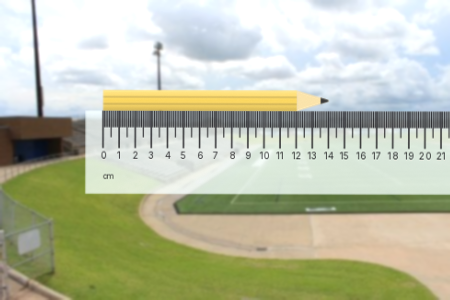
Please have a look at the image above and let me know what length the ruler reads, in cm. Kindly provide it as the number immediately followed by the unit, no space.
14cm
